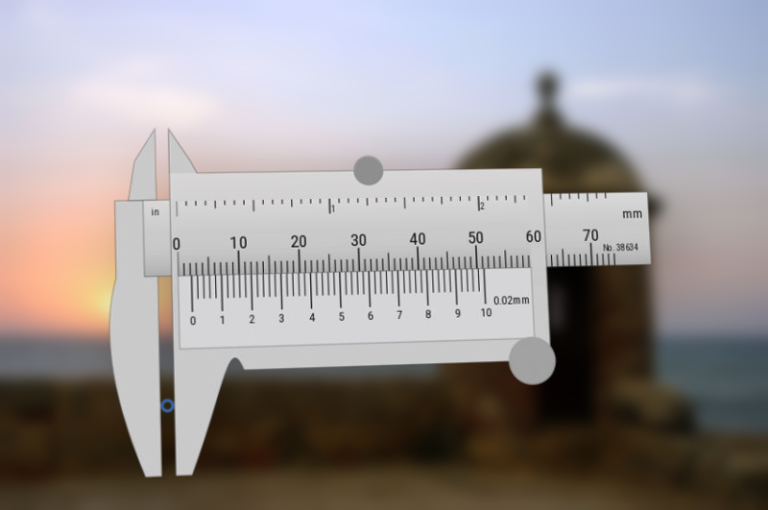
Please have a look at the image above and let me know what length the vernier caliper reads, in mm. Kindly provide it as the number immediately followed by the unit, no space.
2.2mm
